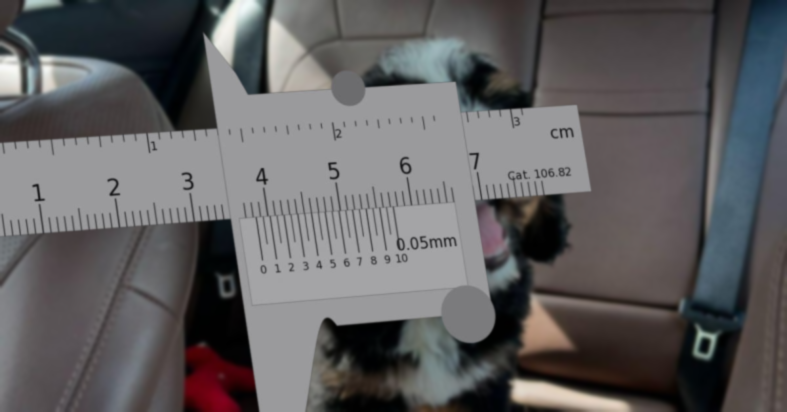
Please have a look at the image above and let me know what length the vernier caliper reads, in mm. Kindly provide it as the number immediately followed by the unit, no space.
38.4mm
